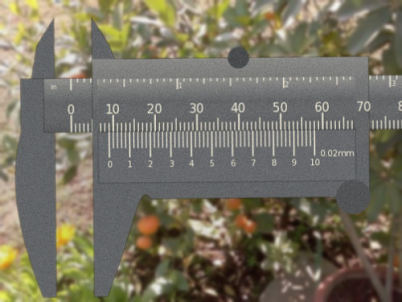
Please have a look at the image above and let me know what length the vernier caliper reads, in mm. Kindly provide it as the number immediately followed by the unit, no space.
9.0mm
